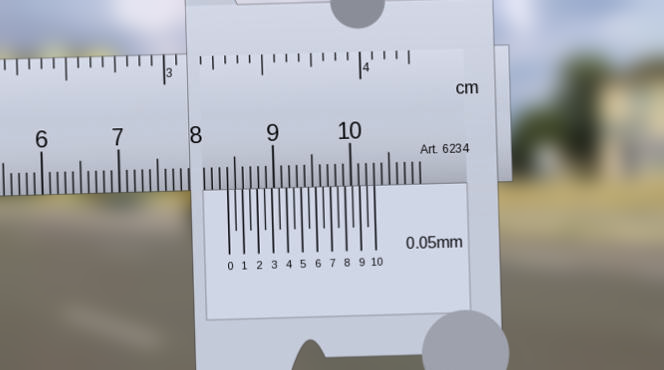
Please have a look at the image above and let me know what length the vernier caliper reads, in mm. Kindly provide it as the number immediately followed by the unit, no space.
84.0mm
